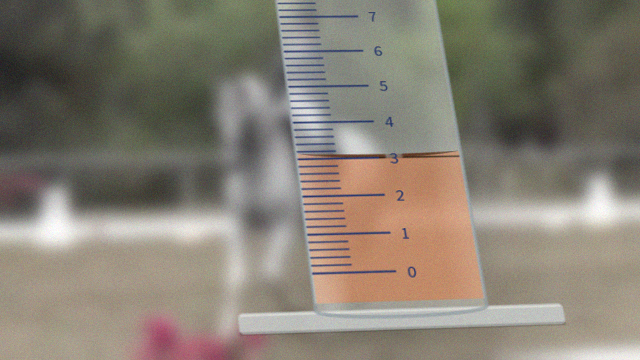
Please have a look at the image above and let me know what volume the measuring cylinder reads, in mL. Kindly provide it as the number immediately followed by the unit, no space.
3mL
